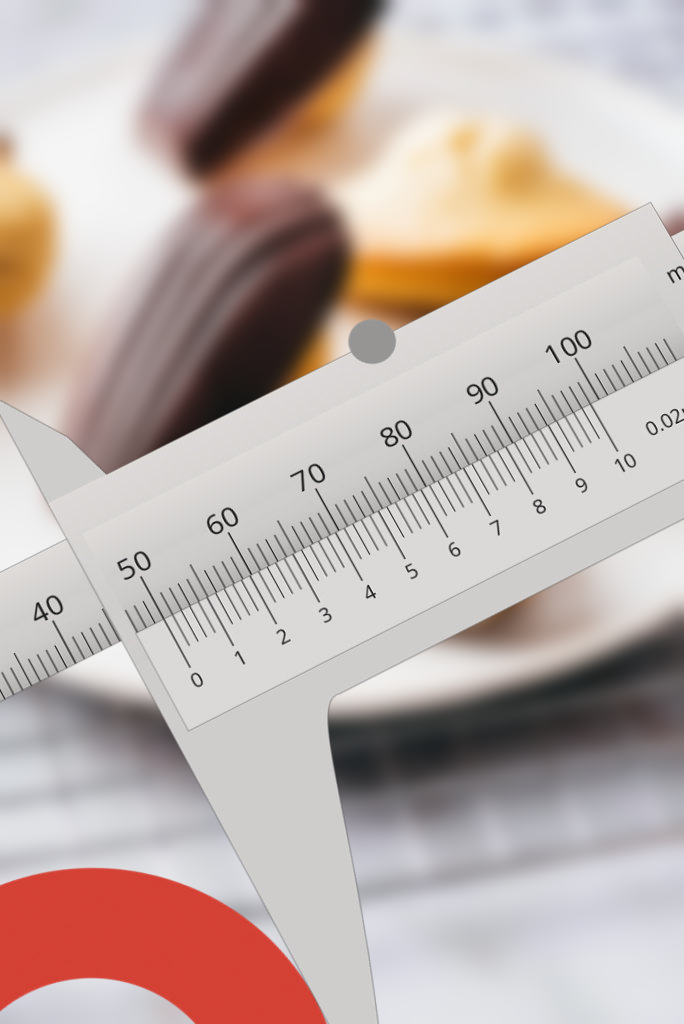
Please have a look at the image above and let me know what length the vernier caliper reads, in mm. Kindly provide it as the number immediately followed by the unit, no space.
50.0mm
